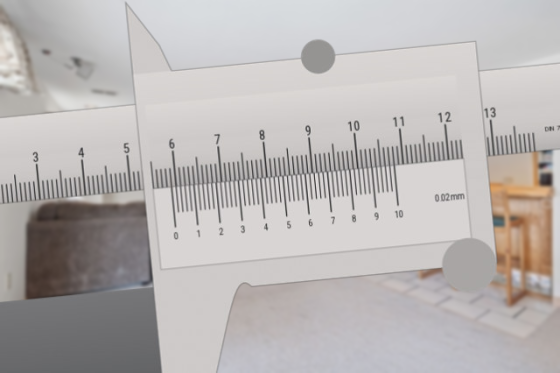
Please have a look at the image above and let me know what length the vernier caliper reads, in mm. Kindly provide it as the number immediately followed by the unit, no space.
59.0mm
